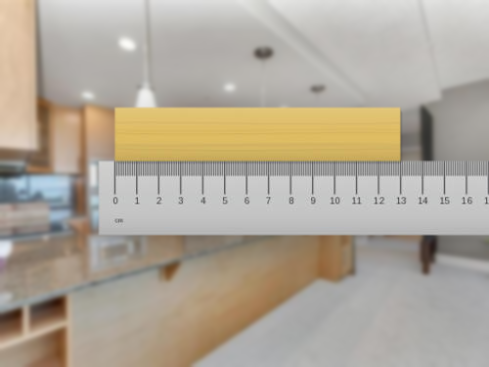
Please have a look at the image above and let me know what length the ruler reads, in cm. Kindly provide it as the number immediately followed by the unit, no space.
13cm
